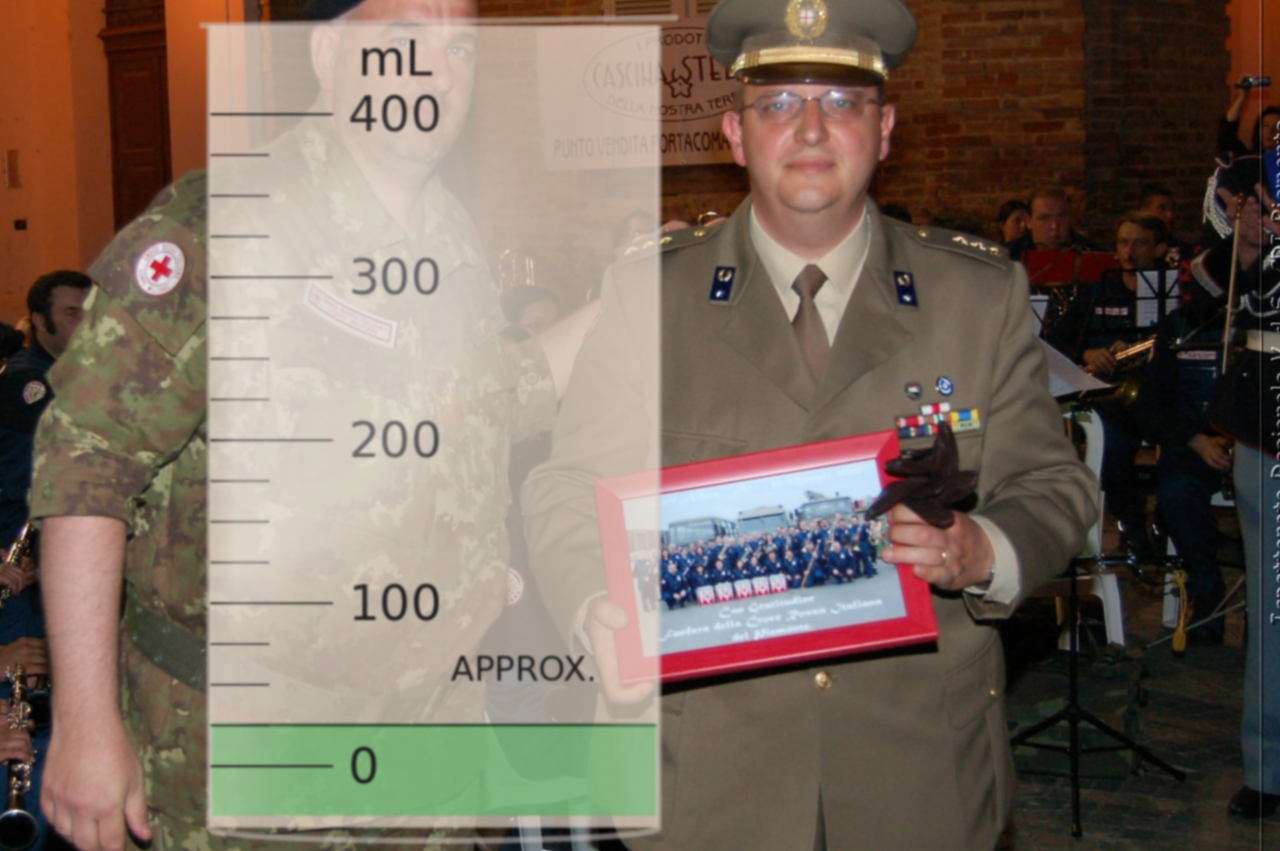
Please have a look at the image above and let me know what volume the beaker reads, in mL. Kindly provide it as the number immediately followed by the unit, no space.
25mL
